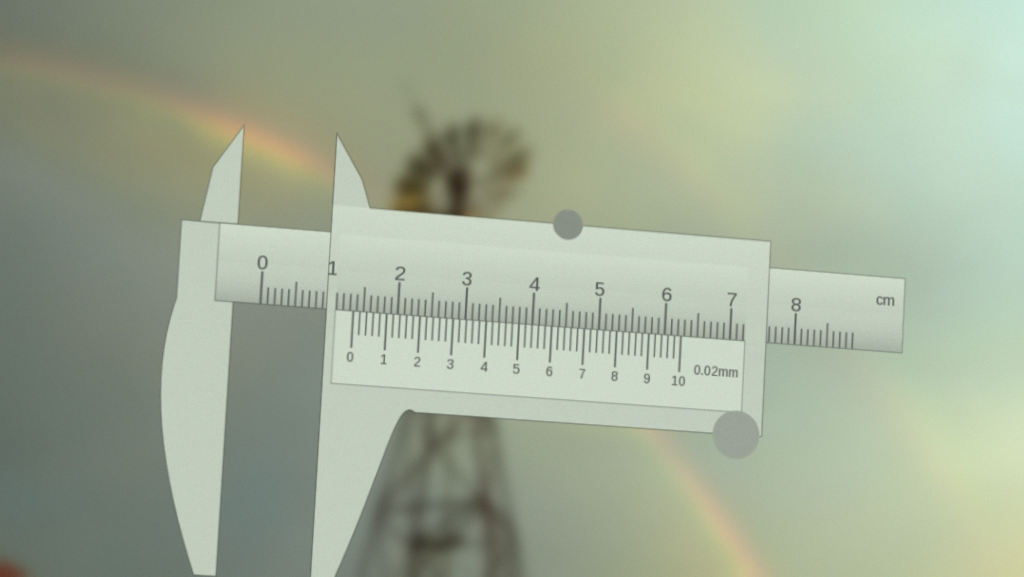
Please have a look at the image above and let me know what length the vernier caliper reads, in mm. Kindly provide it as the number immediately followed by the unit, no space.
13.5mm
